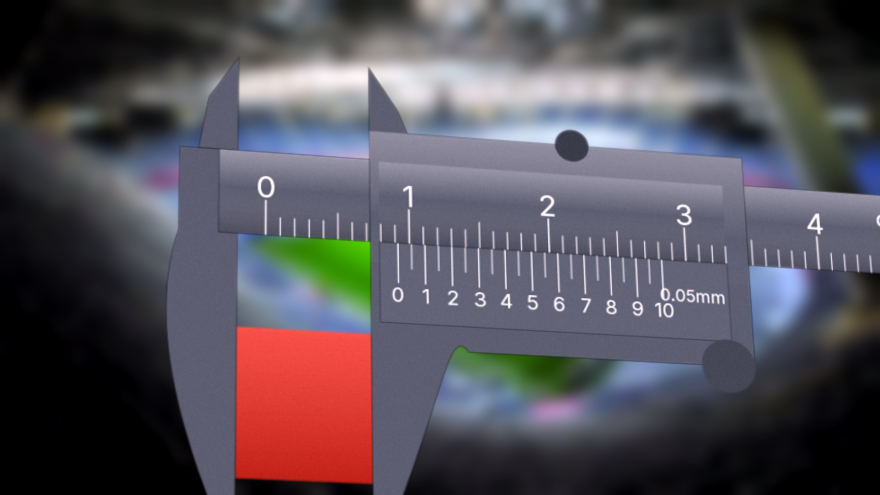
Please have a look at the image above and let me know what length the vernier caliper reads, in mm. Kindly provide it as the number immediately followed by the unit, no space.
9.2mm
